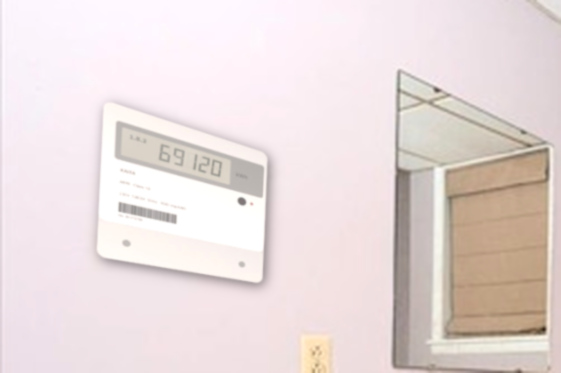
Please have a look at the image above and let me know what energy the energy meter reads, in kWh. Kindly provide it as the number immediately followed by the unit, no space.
69120kWh
